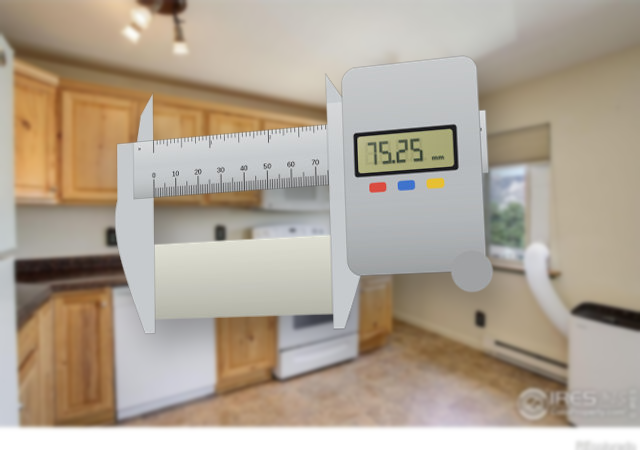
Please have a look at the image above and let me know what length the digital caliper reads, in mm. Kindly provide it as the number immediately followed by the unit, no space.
75.25mm
